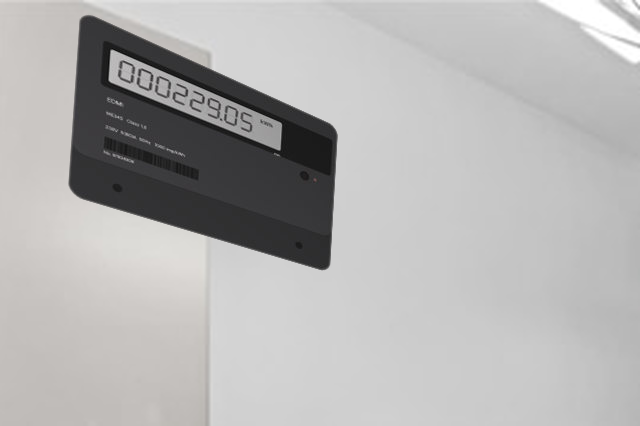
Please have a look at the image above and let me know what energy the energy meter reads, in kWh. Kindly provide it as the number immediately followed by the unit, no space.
229.05kWh
